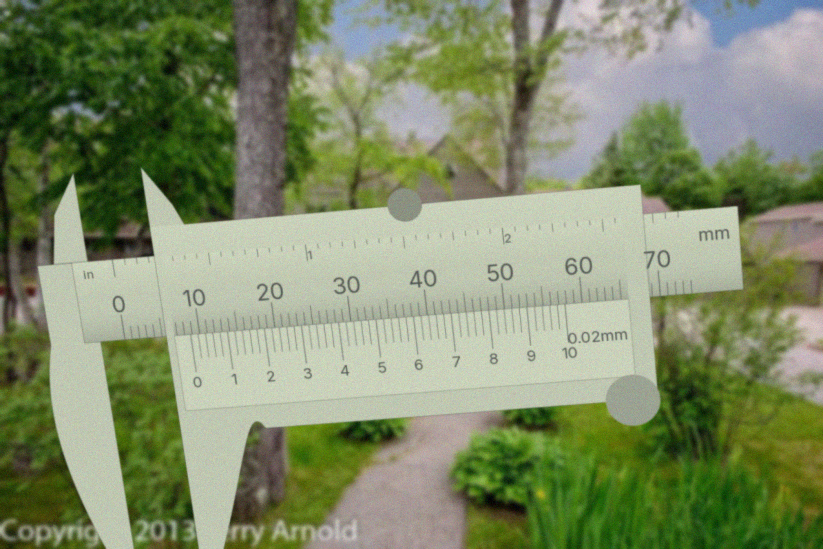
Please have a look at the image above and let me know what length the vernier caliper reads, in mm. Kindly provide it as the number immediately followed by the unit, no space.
8.8mm
